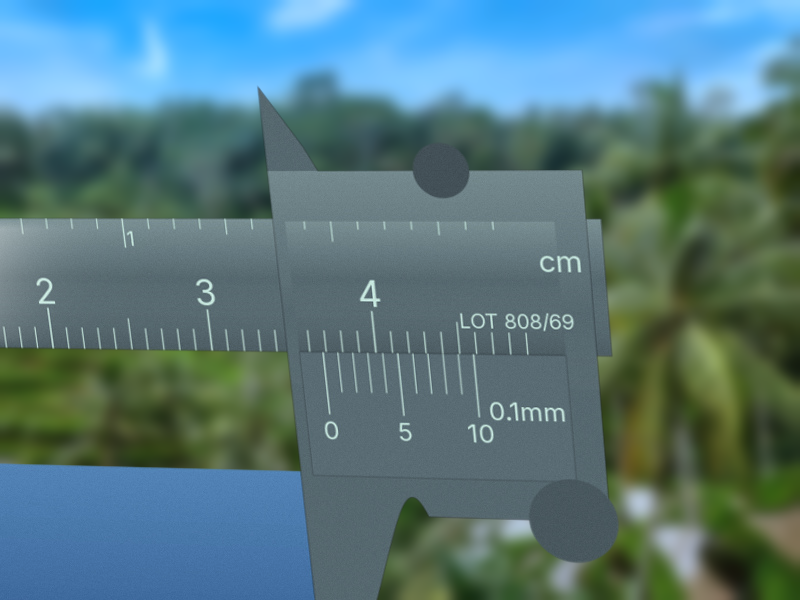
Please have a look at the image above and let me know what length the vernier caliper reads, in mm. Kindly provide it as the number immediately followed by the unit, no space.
36.8mm
